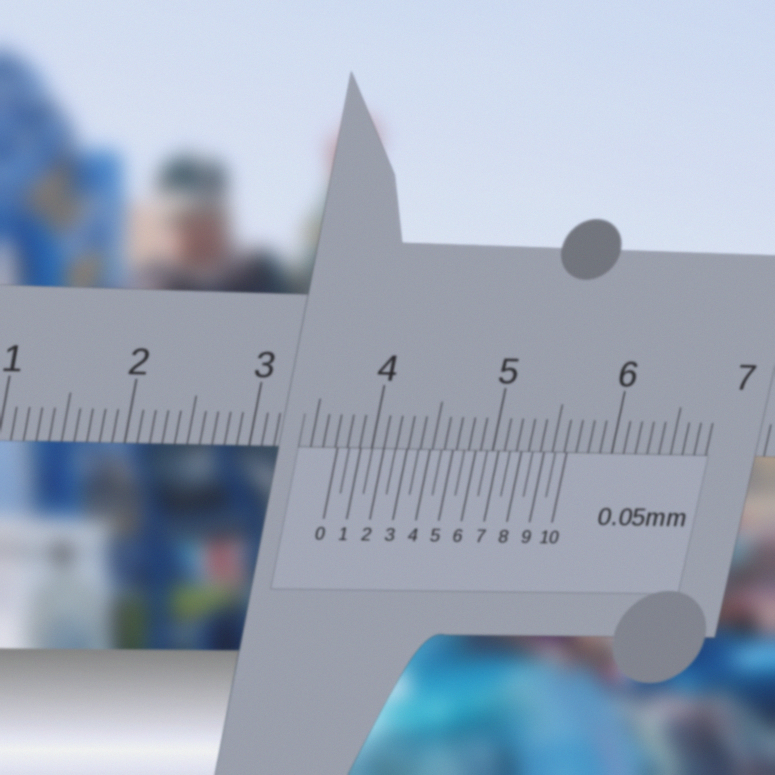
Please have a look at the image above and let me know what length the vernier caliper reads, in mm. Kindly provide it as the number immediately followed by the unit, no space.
37.2mm
